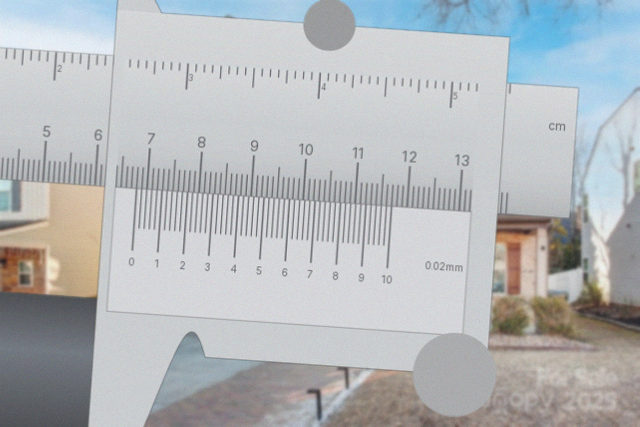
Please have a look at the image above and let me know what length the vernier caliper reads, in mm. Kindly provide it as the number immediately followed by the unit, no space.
68.0mm
